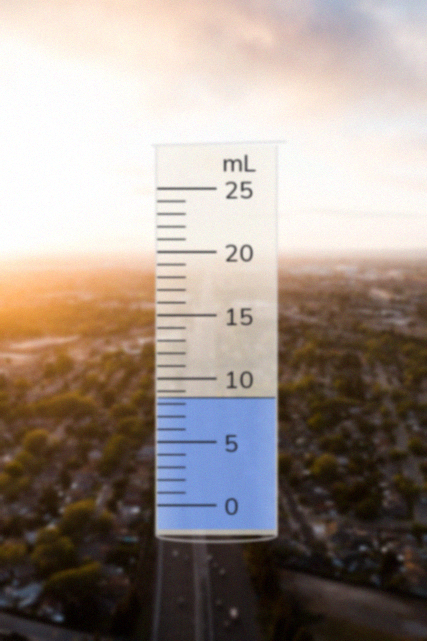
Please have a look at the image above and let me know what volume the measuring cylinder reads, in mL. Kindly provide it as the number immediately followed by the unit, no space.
8.5mL
